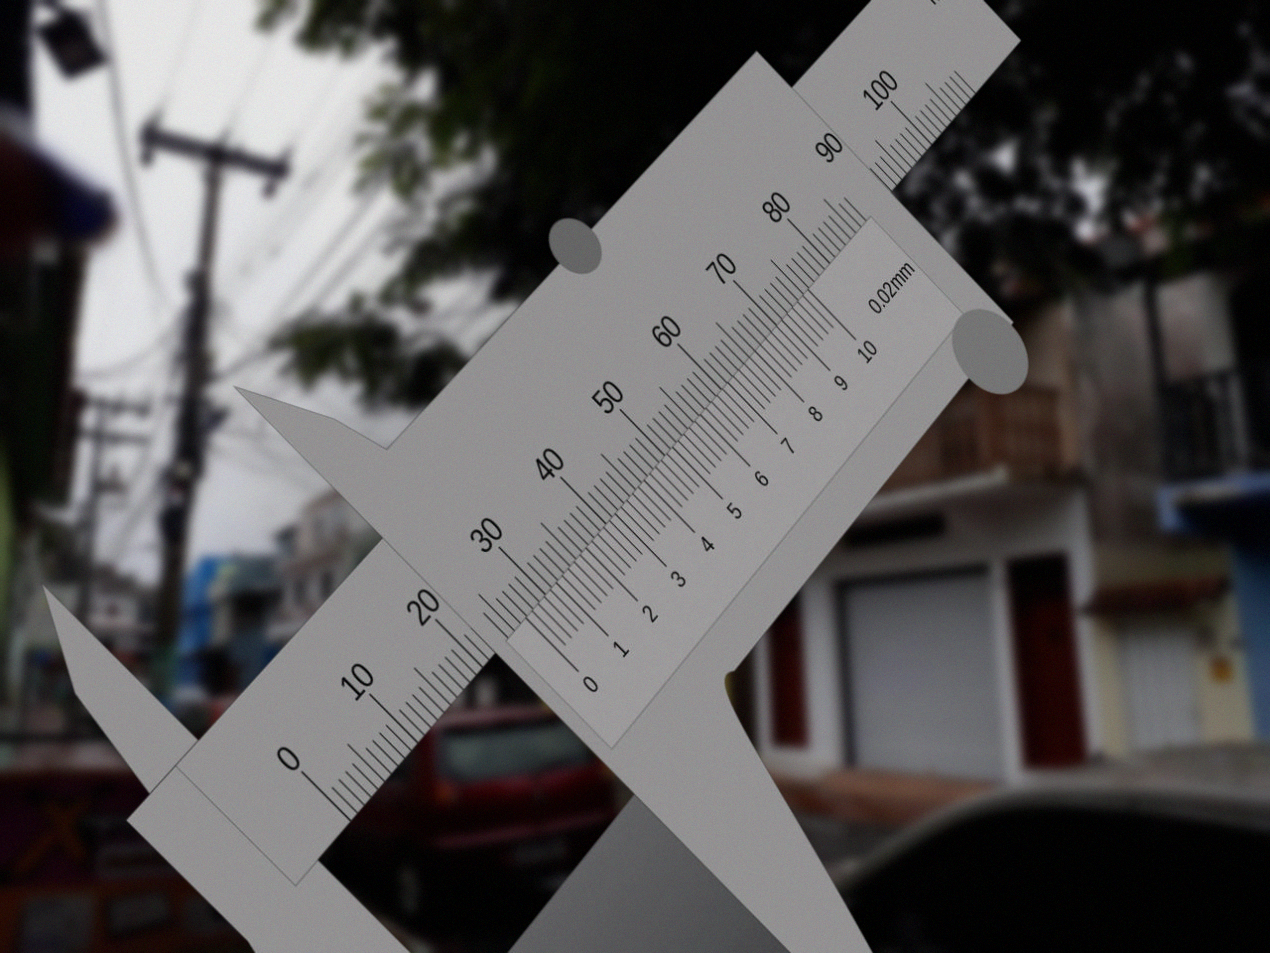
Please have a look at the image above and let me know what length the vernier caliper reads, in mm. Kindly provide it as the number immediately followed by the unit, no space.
26.8mm
